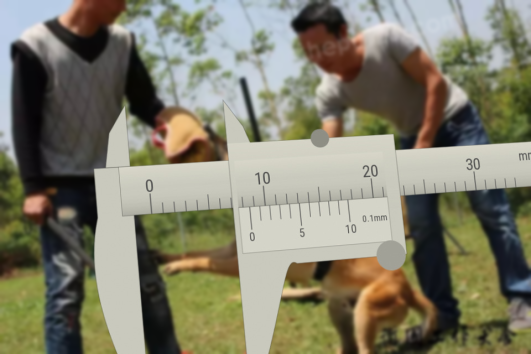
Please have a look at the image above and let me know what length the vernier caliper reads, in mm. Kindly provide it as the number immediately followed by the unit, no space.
8.6mm
